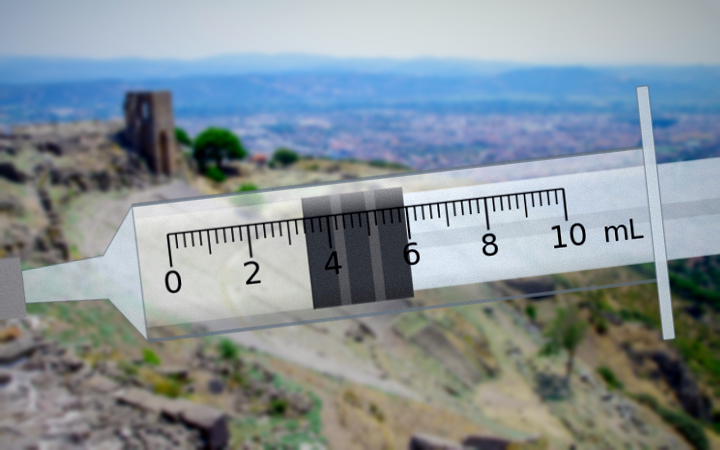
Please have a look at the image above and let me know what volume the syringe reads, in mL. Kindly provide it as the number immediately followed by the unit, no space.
3.4mL
